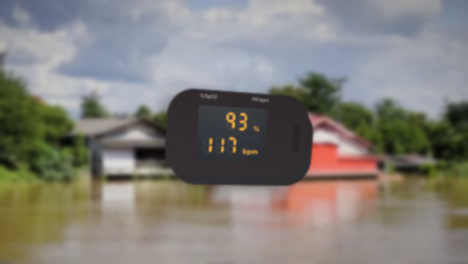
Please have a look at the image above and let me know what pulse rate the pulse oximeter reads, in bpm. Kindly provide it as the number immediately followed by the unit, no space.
117bpm
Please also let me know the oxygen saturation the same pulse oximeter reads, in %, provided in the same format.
93%
